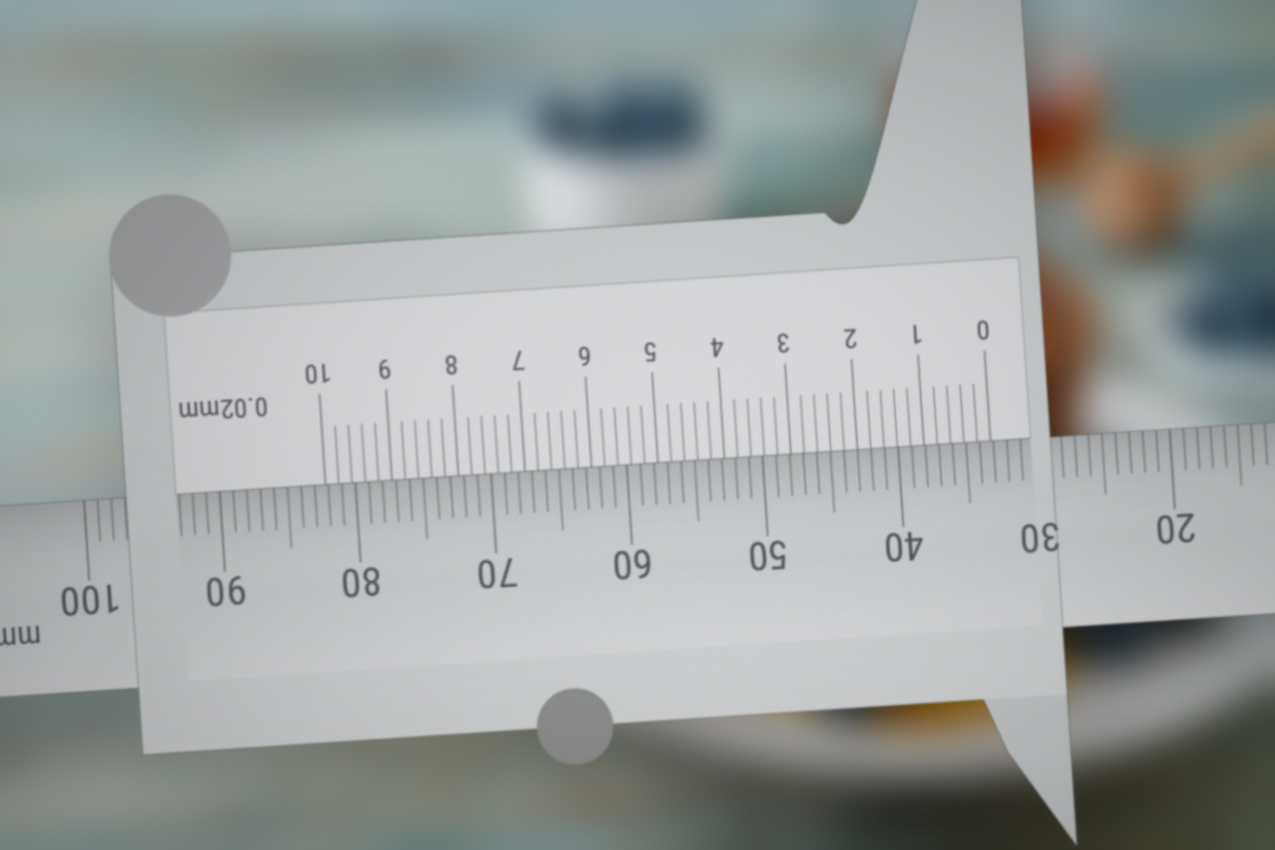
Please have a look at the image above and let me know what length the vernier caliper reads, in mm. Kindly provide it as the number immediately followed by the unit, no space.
33.2mm
